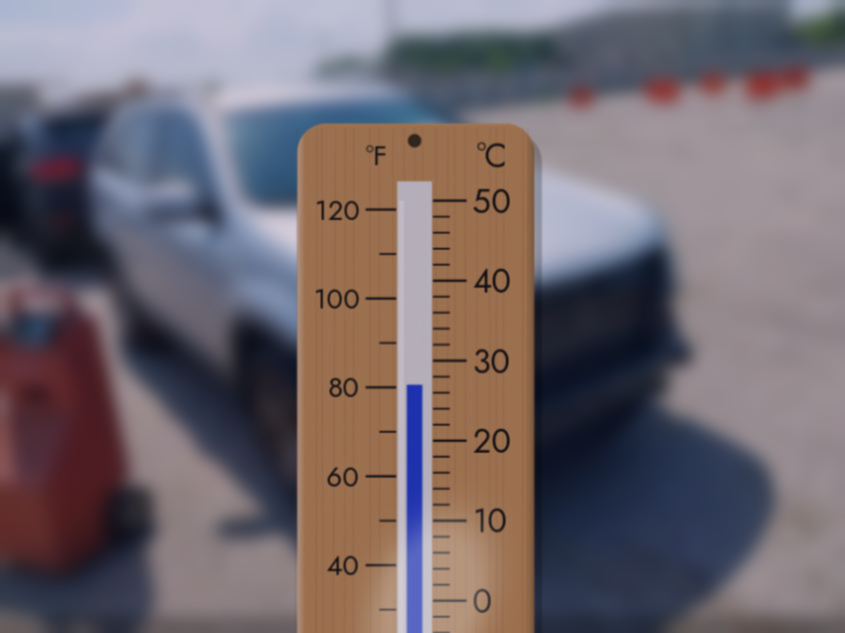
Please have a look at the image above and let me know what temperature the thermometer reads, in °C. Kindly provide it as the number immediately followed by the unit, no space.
27°C
